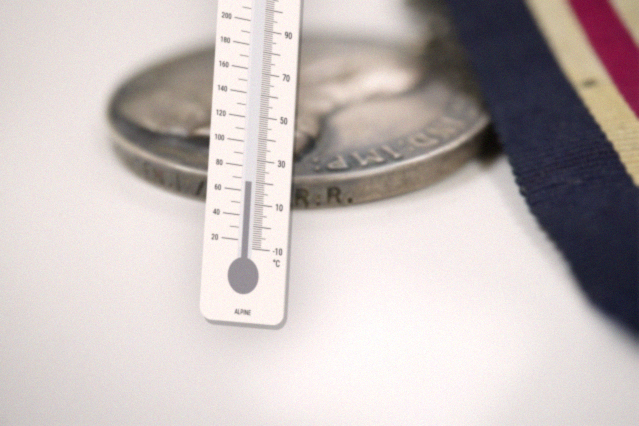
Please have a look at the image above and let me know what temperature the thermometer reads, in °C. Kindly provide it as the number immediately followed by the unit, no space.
20°C
